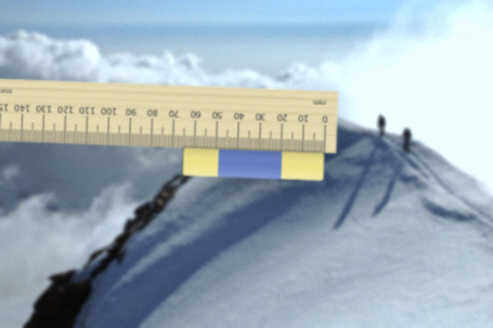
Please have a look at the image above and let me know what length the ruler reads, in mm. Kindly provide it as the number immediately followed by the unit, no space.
65mm
